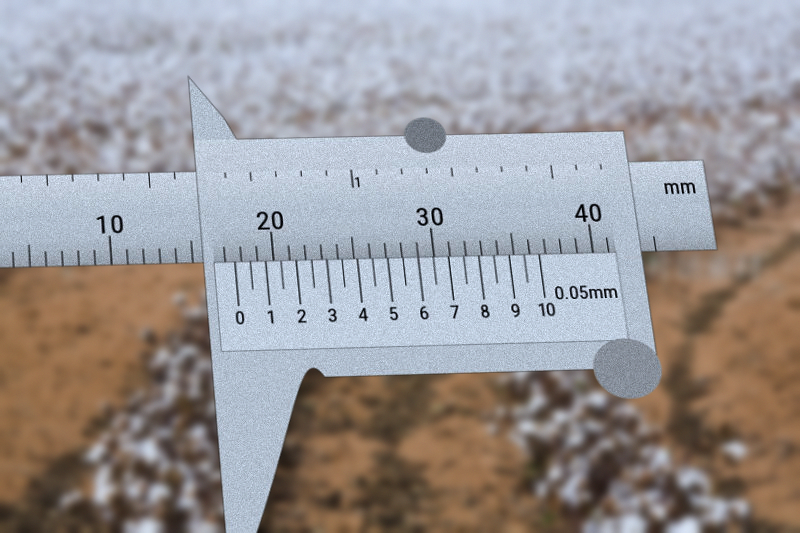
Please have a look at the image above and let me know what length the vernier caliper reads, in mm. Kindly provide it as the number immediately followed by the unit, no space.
17.6mm
